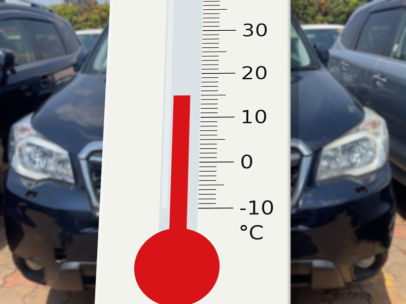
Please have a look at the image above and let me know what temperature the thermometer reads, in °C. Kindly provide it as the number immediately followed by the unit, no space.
15°C
